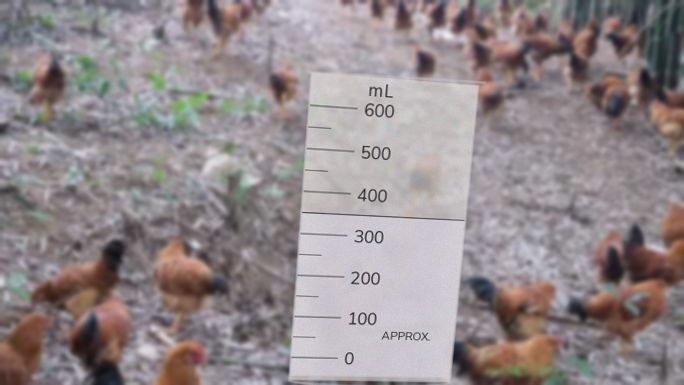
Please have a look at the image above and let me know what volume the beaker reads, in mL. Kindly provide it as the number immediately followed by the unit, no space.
350mL
